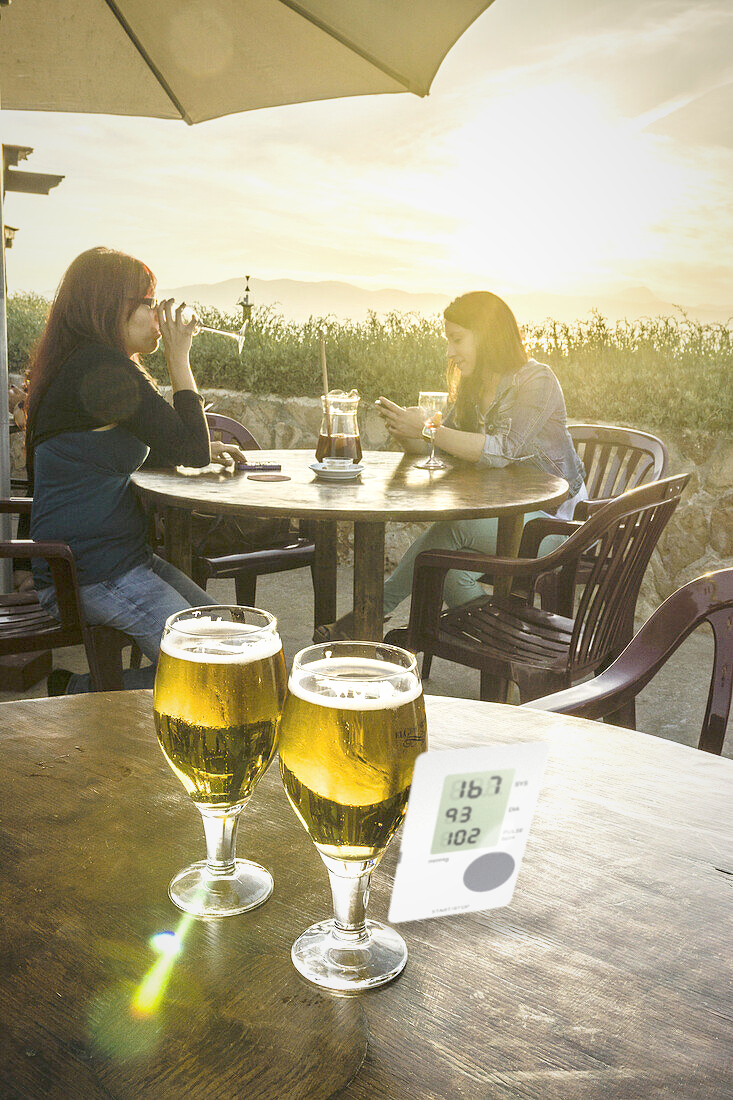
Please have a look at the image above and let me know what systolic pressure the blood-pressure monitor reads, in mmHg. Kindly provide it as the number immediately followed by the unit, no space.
167mmHg
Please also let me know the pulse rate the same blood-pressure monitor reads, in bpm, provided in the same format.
102bpm
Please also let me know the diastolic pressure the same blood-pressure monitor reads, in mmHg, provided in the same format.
93mmHg
